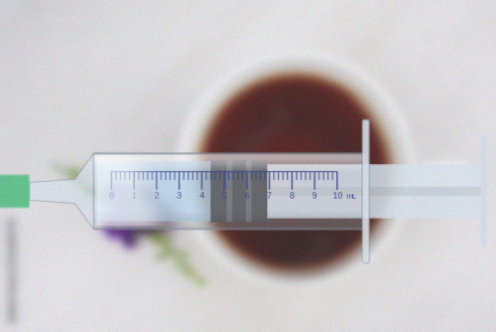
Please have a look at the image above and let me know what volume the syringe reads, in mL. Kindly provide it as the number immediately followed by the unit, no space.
4.4mL
